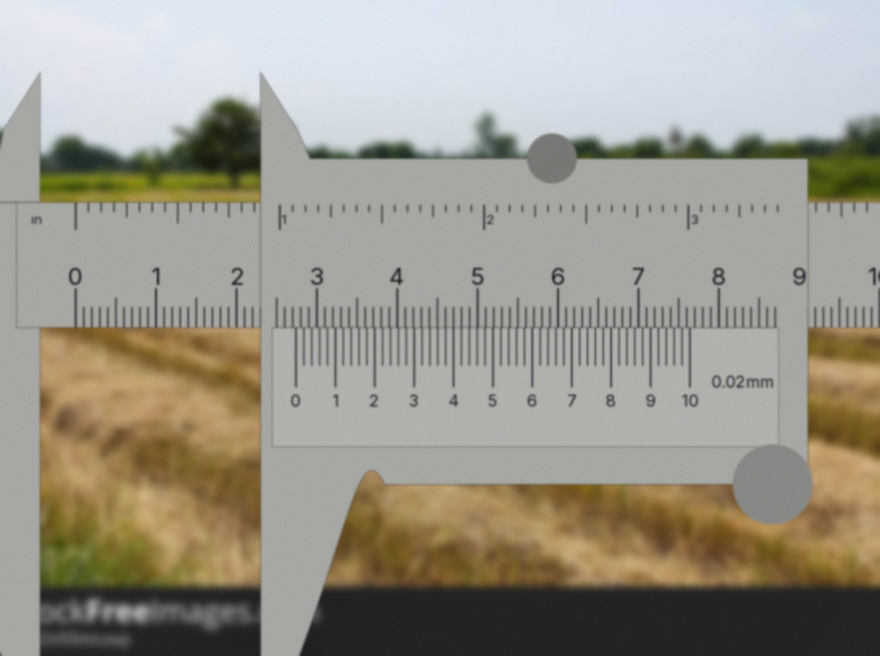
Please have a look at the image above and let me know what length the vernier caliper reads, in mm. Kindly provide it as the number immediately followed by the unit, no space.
27.4mm
